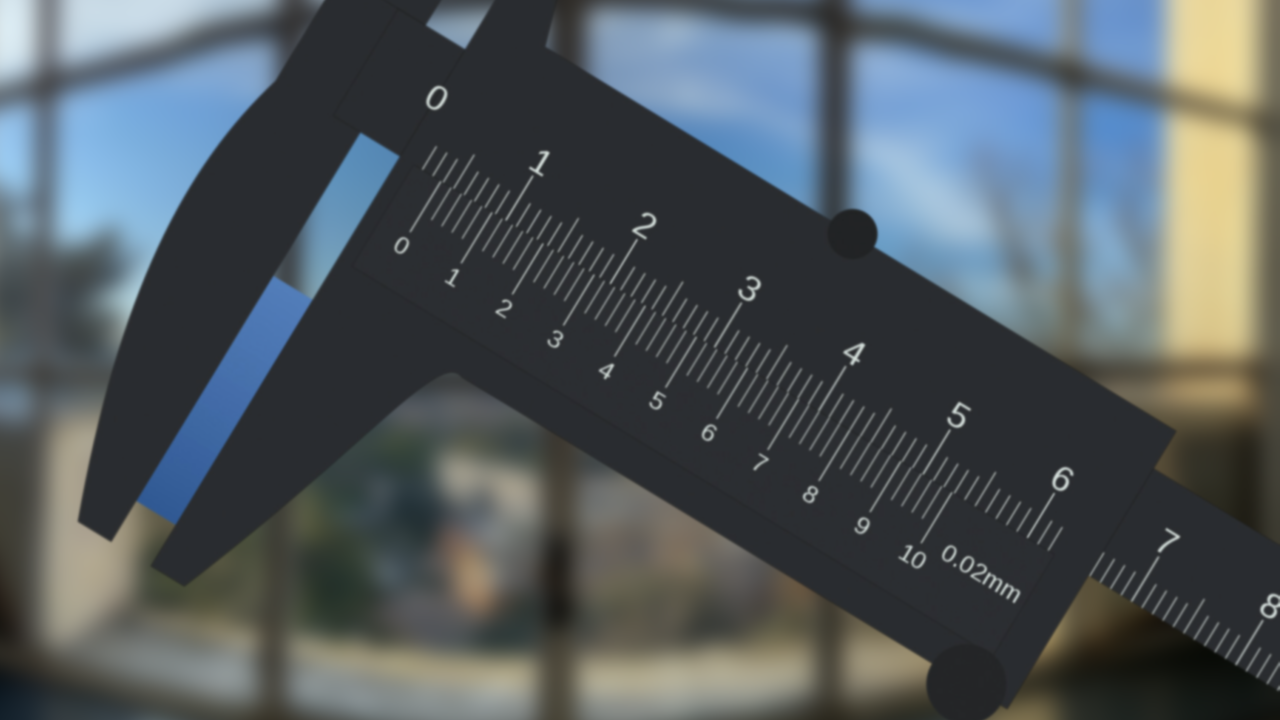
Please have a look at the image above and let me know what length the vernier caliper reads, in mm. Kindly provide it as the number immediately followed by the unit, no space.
3.8mm
